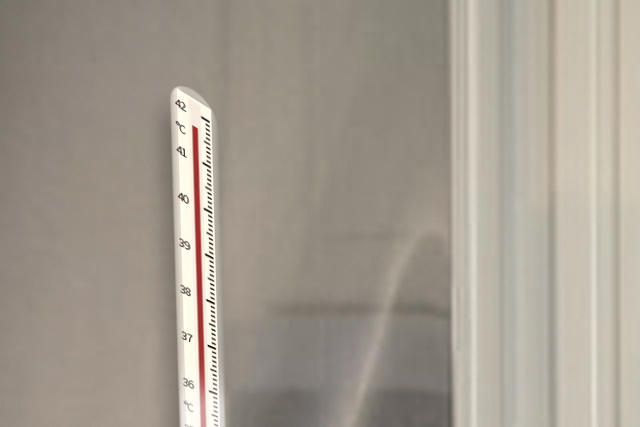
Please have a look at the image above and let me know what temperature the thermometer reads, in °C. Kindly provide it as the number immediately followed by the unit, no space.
41.7°C
